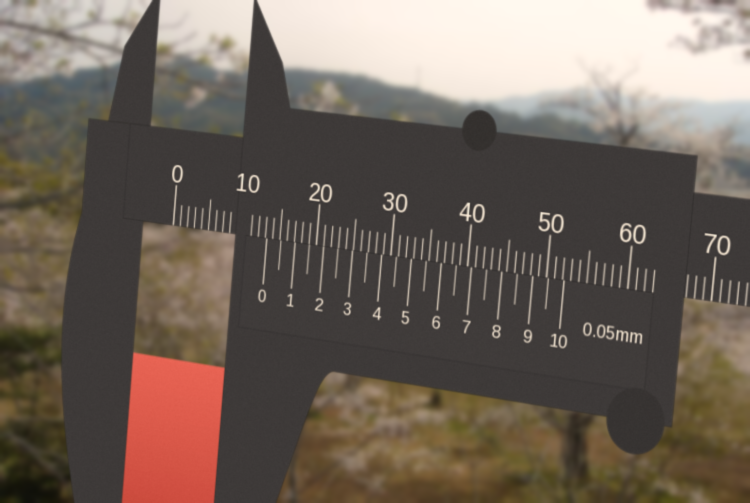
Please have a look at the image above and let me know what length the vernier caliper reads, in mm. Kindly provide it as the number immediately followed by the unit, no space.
13.2mm
